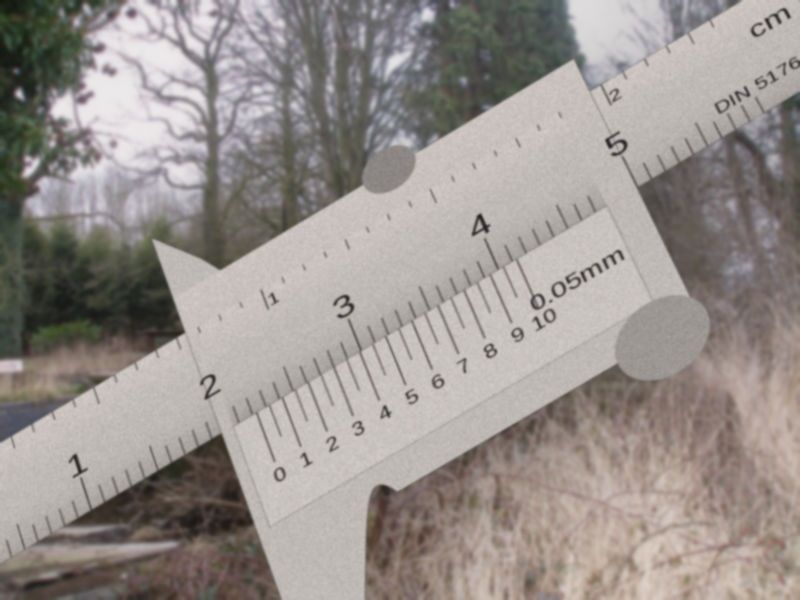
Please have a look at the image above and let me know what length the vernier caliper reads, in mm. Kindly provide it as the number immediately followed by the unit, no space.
22.3mm
